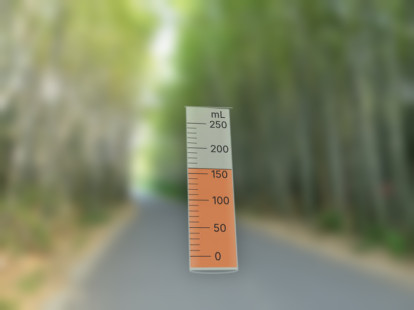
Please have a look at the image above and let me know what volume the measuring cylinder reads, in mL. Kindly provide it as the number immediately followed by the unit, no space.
160mL
